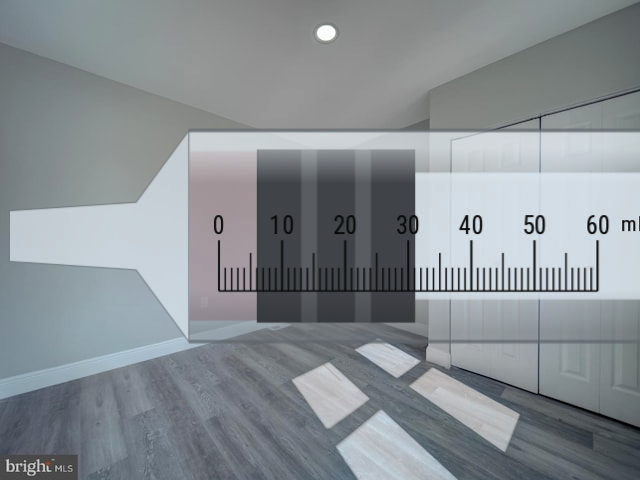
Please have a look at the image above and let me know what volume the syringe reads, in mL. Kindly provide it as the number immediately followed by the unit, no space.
6mL
